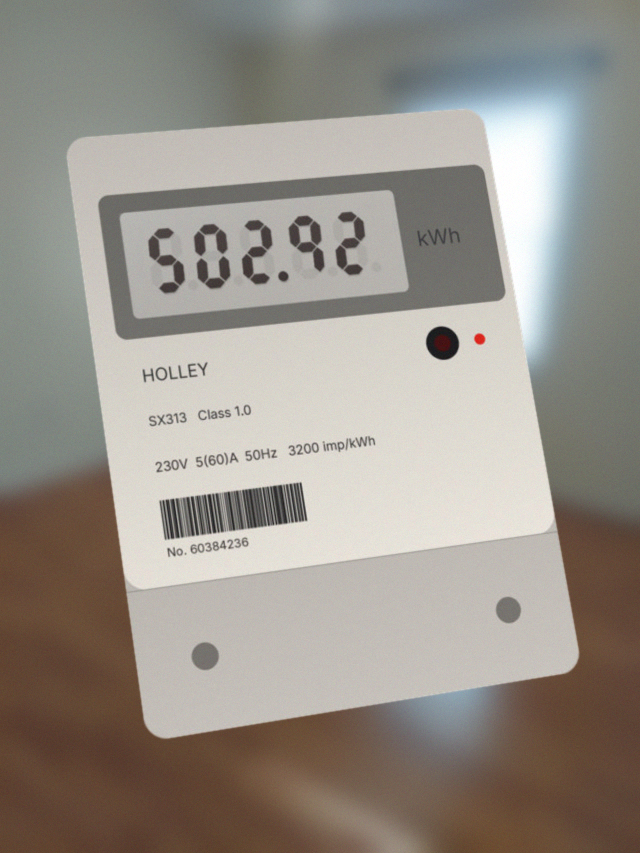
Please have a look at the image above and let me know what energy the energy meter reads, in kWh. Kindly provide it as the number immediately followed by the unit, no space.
502.92kWh
